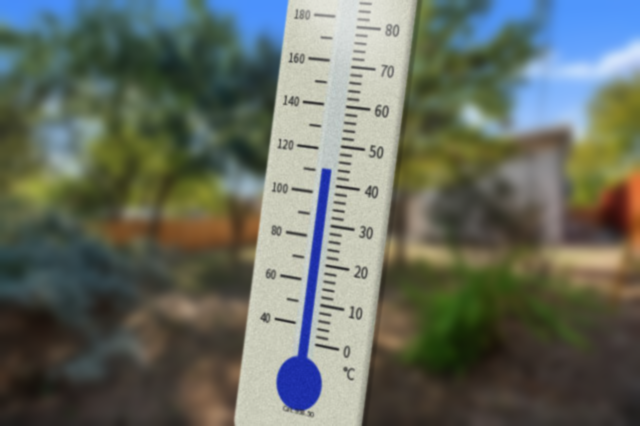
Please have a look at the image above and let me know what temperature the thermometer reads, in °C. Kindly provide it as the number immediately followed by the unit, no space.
44°C
